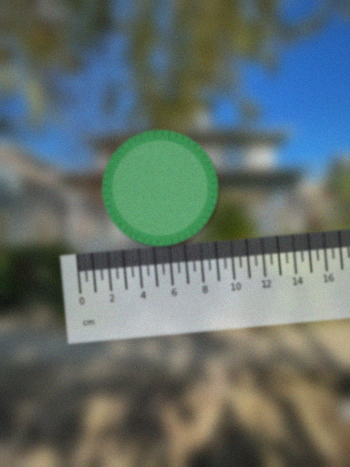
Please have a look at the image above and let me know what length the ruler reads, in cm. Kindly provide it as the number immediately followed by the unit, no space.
7.5cm
